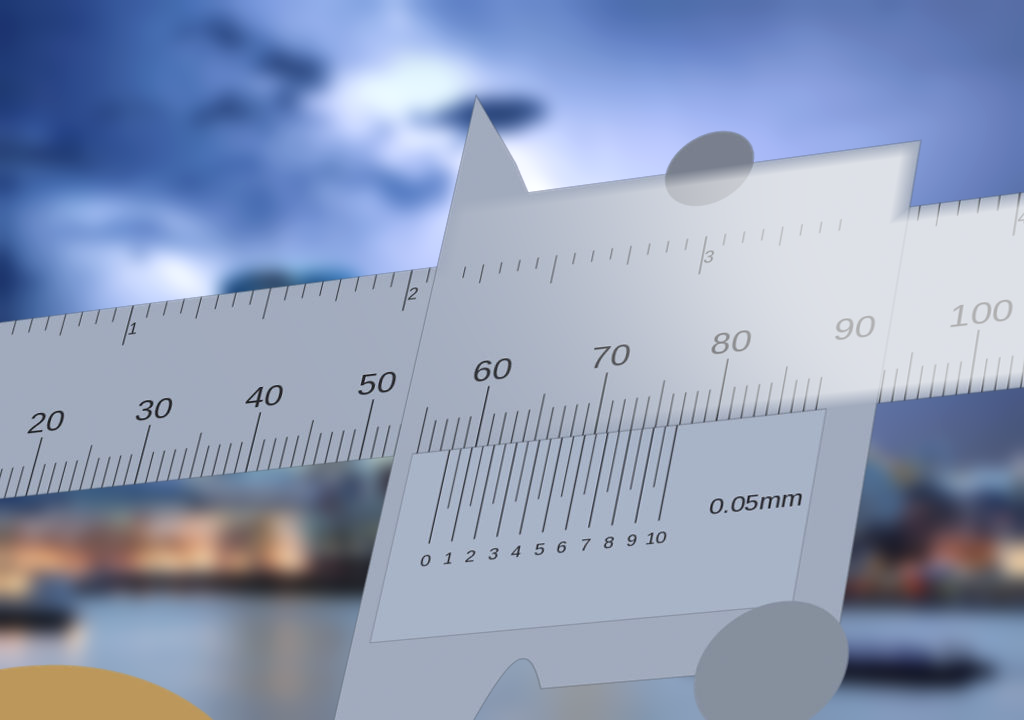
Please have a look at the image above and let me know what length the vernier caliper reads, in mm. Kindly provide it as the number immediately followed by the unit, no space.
57.8mm
